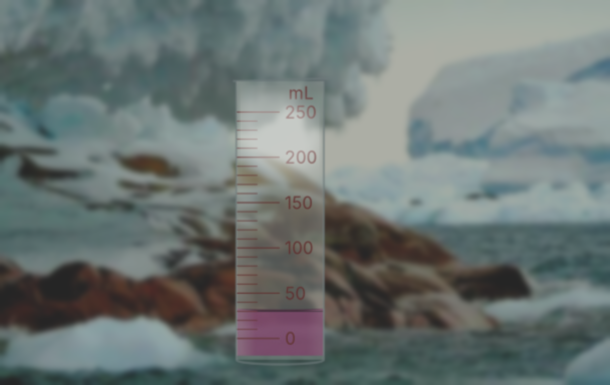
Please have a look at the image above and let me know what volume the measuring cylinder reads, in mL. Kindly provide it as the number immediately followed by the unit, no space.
30mL
